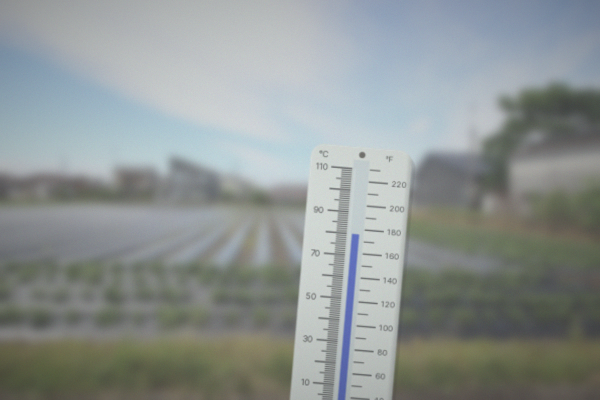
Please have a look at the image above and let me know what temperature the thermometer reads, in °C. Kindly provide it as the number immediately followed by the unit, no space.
80°C
